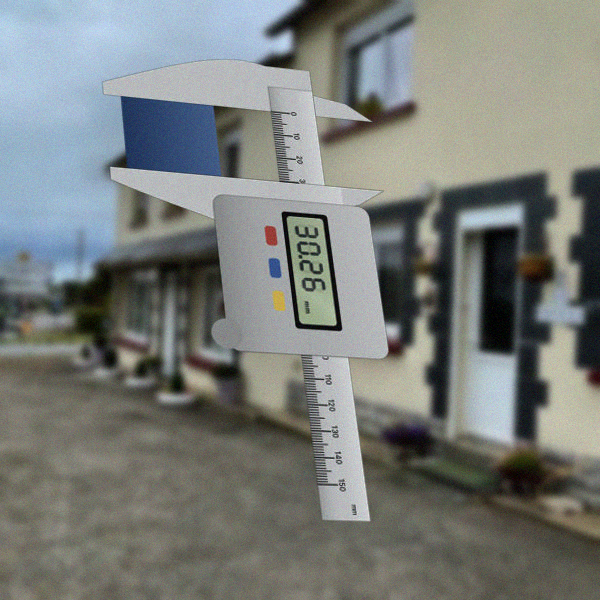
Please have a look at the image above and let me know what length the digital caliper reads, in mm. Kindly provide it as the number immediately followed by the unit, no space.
30.26mm
